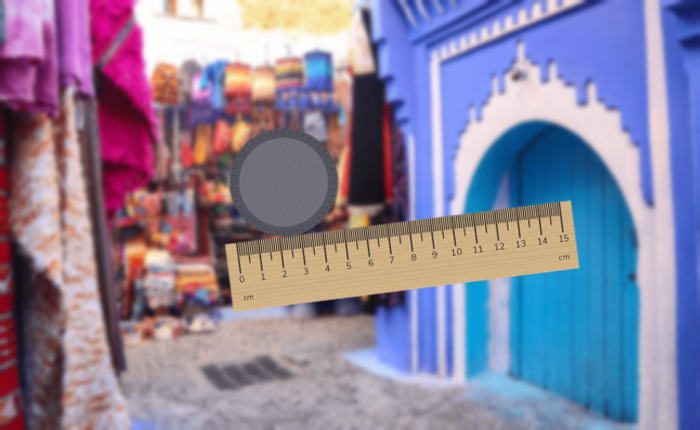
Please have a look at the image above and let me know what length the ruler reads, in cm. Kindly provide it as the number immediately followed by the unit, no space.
5cm
